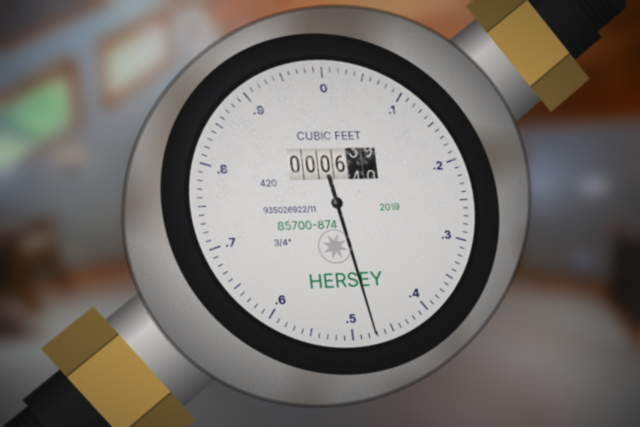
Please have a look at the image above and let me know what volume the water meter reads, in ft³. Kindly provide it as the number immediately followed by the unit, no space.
639.47ft³
